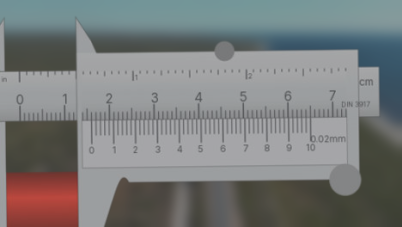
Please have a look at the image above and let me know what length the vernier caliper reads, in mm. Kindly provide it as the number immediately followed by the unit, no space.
16.0mm
